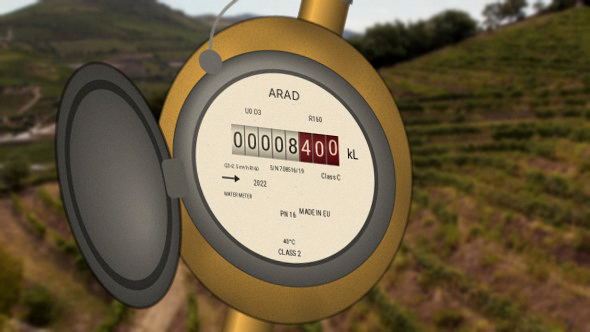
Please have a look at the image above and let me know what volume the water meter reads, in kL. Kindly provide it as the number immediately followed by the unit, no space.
8.400kL
